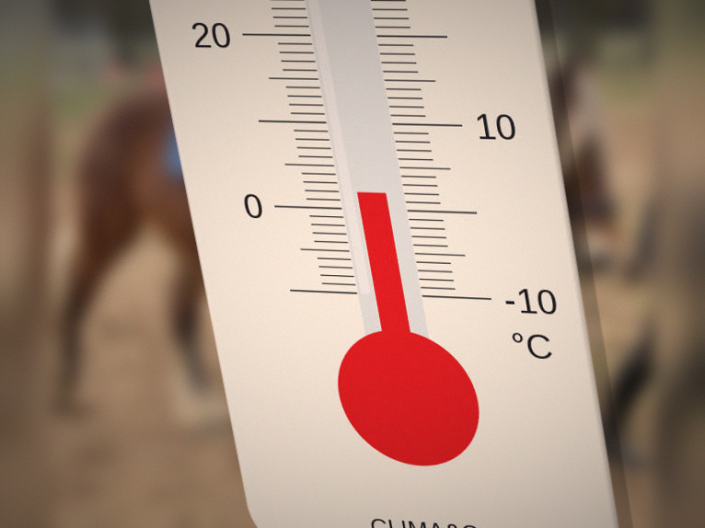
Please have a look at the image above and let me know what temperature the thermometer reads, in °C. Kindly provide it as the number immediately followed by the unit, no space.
2°C
